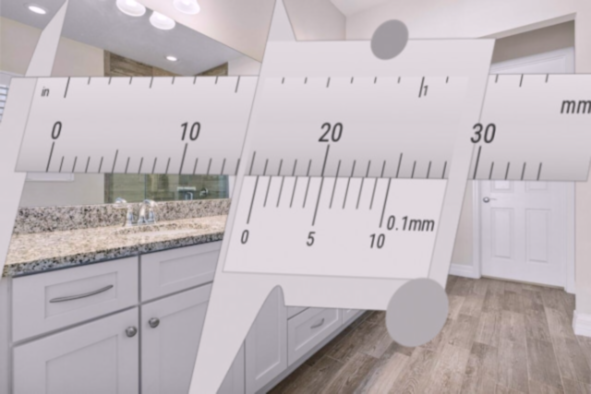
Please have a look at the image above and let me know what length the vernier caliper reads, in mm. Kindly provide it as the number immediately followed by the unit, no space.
15.6mm
